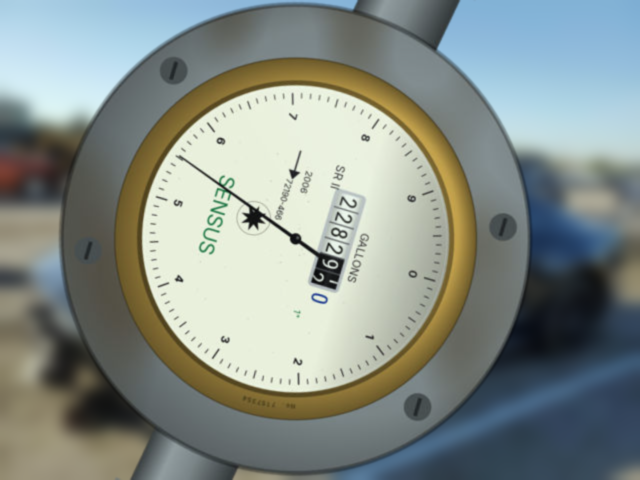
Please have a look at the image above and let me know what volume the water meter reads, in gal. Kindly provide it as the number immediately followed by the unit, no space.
2282915.5gal
